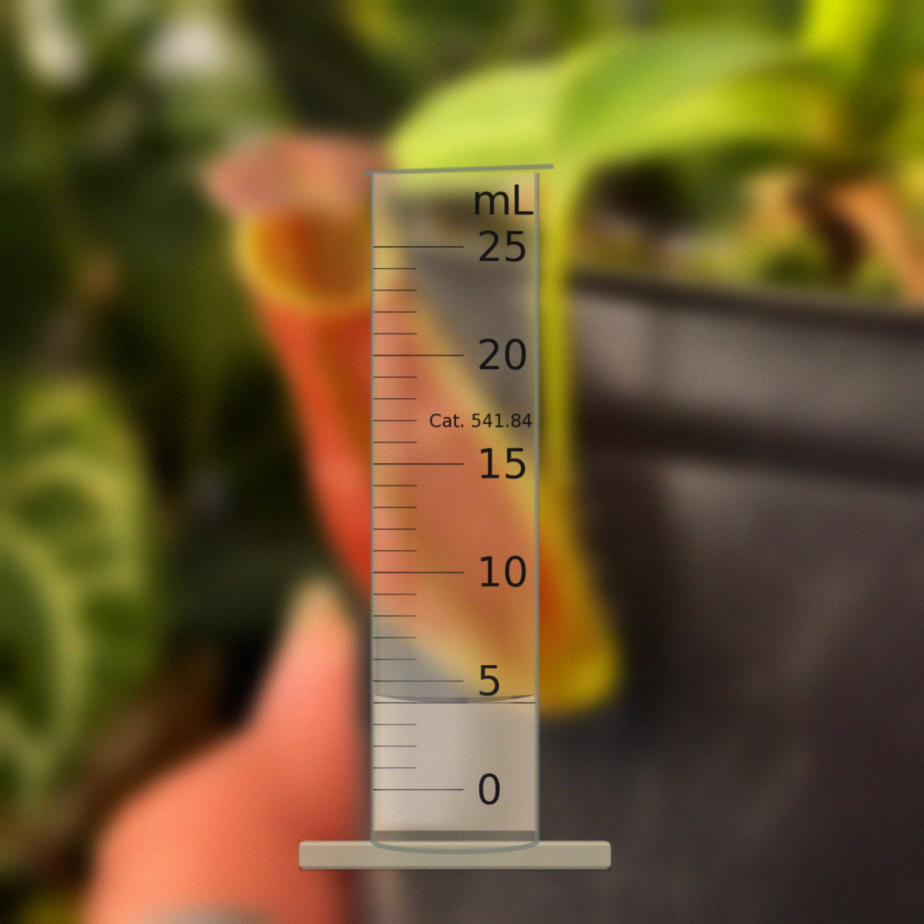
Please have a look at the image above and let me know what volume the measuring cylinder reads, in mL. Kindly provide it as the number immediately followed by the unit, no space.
4mL
